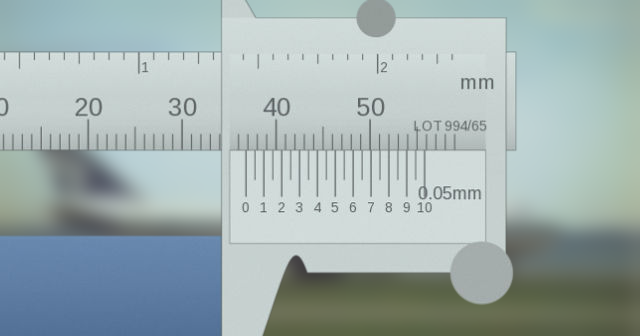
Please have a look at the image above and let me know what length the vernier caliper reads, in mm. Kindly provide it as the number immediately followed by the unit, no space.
36.8mm
